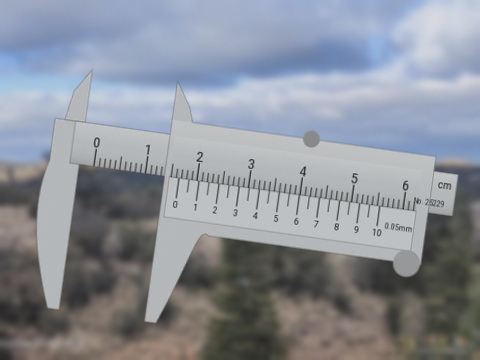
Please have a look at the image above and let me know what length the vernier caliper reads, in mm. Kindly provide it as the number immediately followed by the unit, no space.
16.5mm
